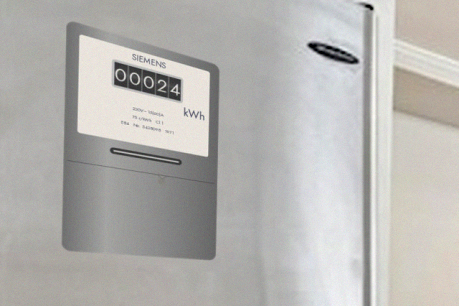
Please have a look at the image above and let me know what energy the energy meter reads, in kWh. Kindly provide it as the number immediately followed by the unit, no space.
24kWh
